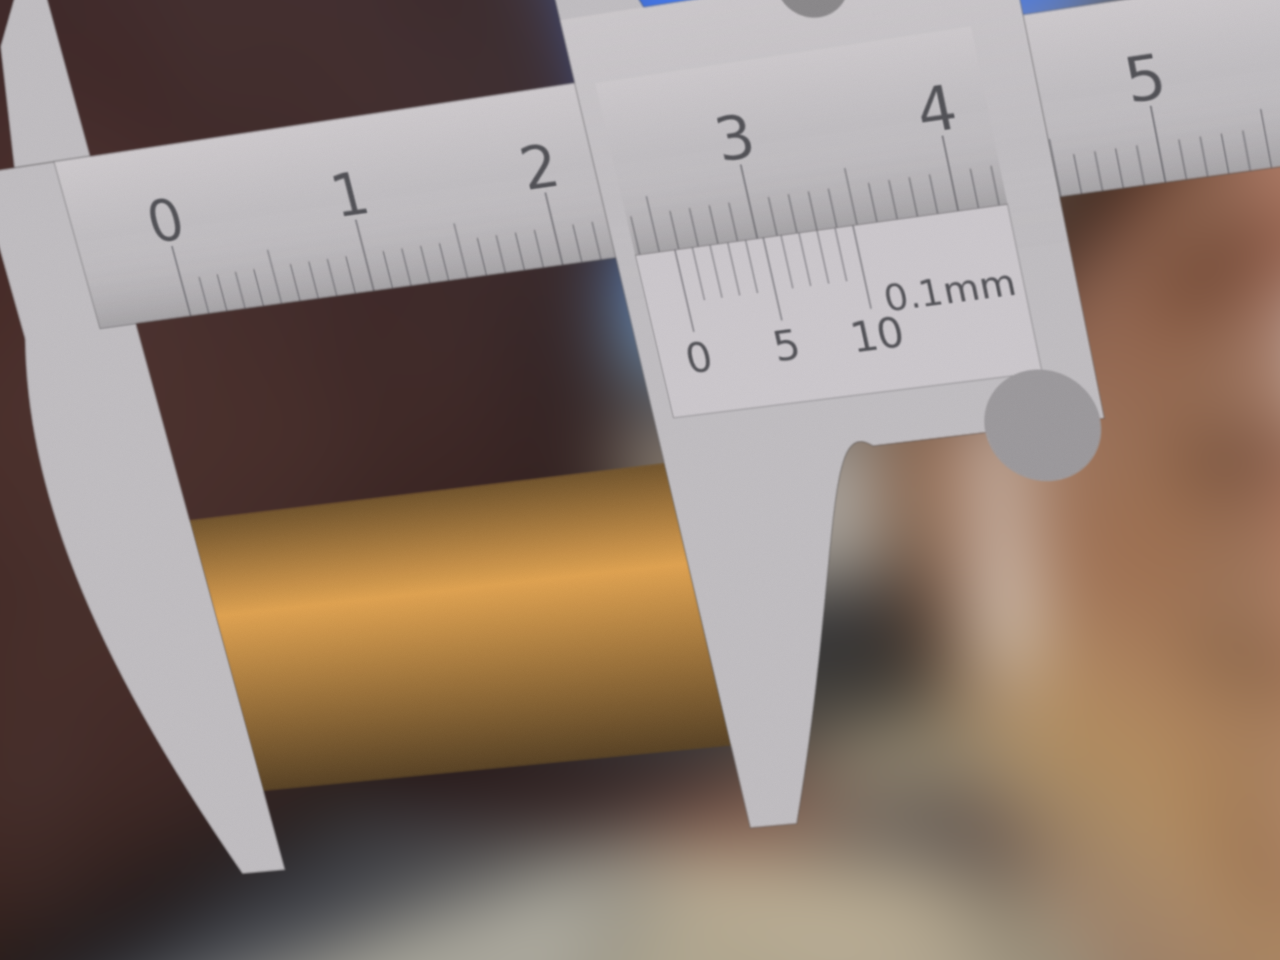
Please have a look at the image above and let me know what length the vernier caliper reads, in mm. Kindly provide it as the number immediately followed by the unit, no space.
25.8mm
